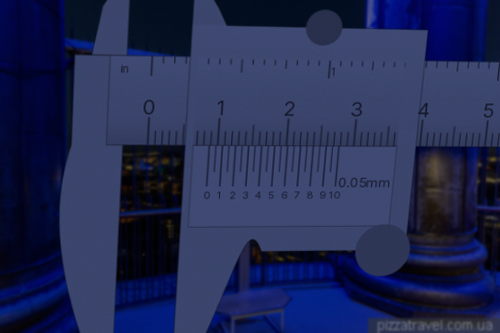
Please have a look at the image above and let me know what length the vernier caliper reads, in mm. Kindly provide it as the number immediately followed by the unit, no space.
8.8mm
